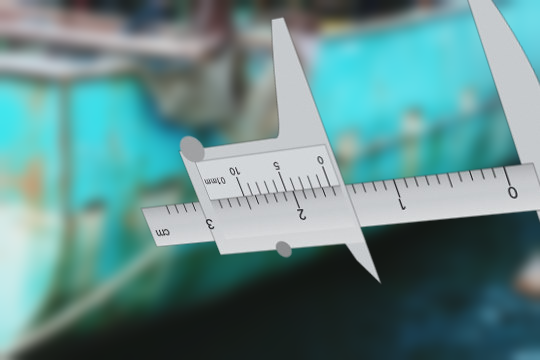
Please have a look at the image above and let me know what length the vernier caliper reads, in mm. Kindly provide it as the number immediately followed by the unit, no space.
16.2mm
